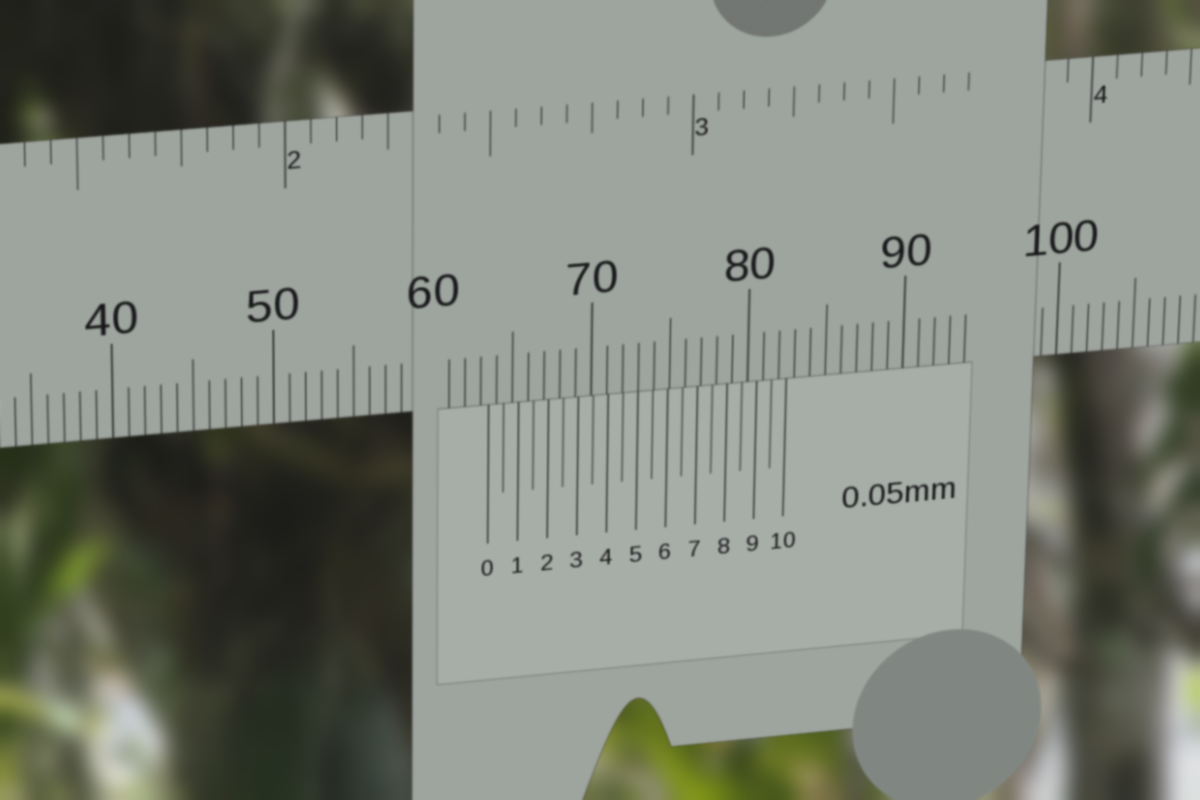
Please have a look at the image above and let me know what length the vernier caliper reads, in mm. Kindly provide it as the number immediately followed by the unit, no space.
63.5mm
